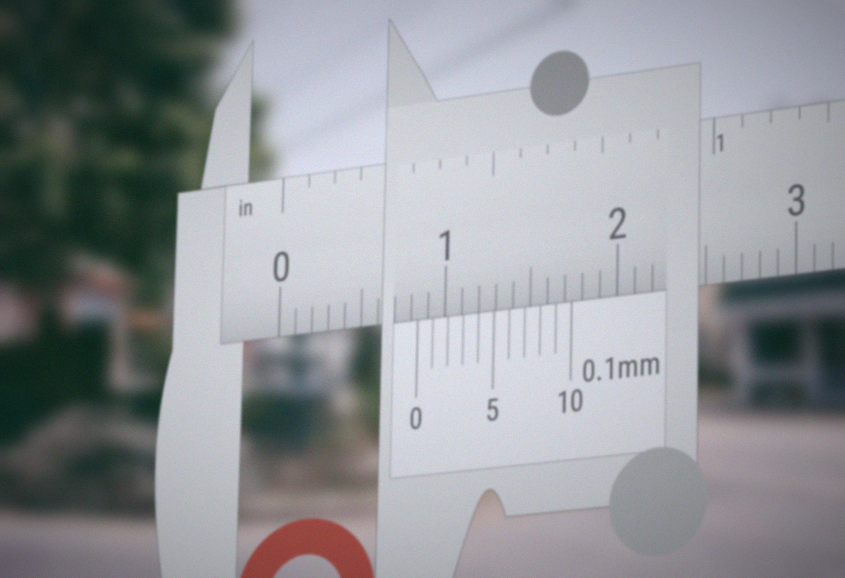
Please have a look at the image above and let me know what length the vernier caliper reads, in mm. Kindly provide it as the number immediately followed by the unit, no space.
8.4mm
